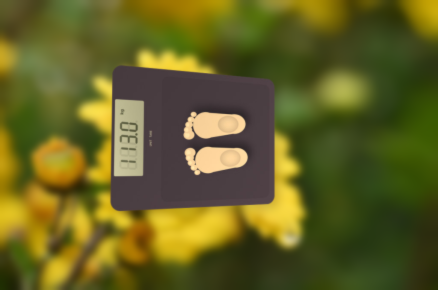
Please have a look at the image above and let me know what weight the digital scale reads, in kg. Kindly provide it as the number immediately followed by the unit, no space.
113.0kg
